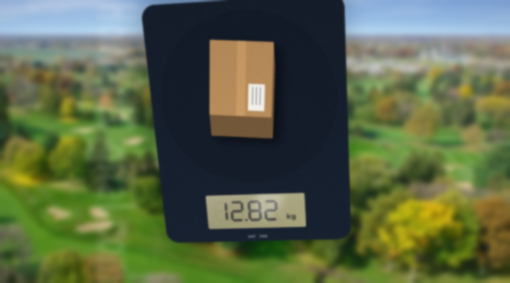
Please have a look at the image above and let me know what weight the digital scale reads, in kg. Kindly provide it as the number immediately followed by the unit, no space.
12.82kg
